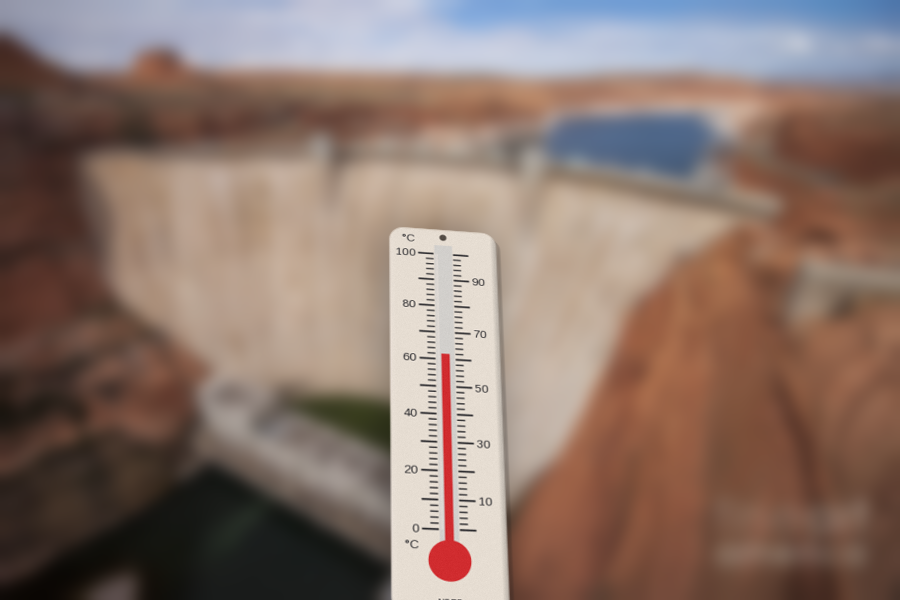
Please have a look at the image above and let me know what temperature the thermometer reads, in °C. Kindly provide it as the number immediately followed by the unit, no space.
62°C
